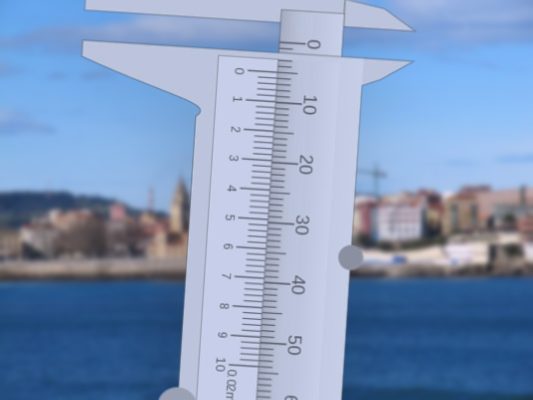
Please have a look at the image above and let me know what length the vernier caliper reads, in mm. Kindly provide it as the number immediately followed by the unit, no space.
5.0mm
